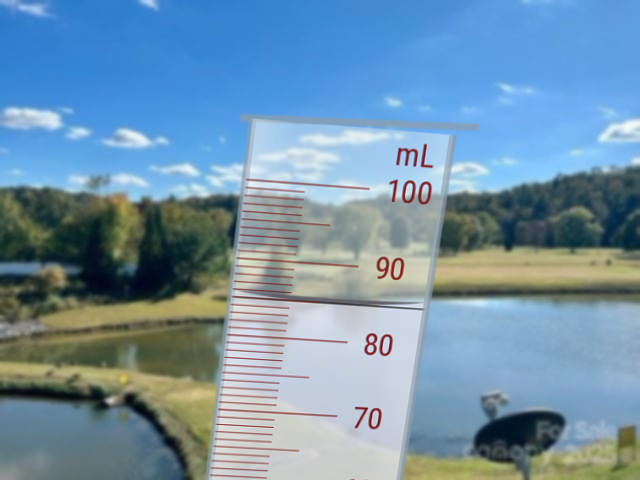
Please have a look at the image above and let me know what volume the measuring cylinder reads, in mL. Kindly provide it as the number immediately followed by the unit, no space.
85mL
